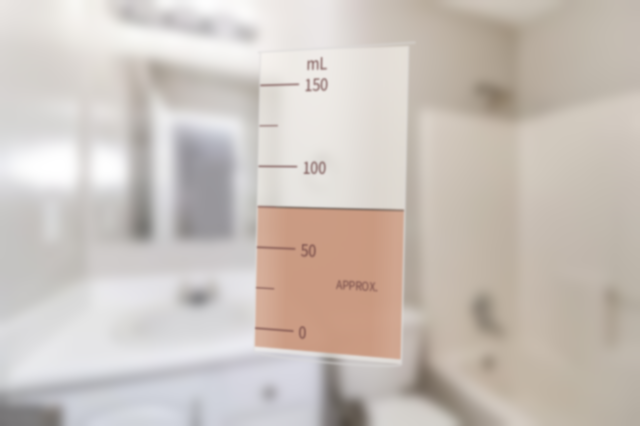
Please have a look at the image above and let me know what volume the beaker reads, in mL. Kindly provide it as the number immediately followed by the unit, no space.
75mL
